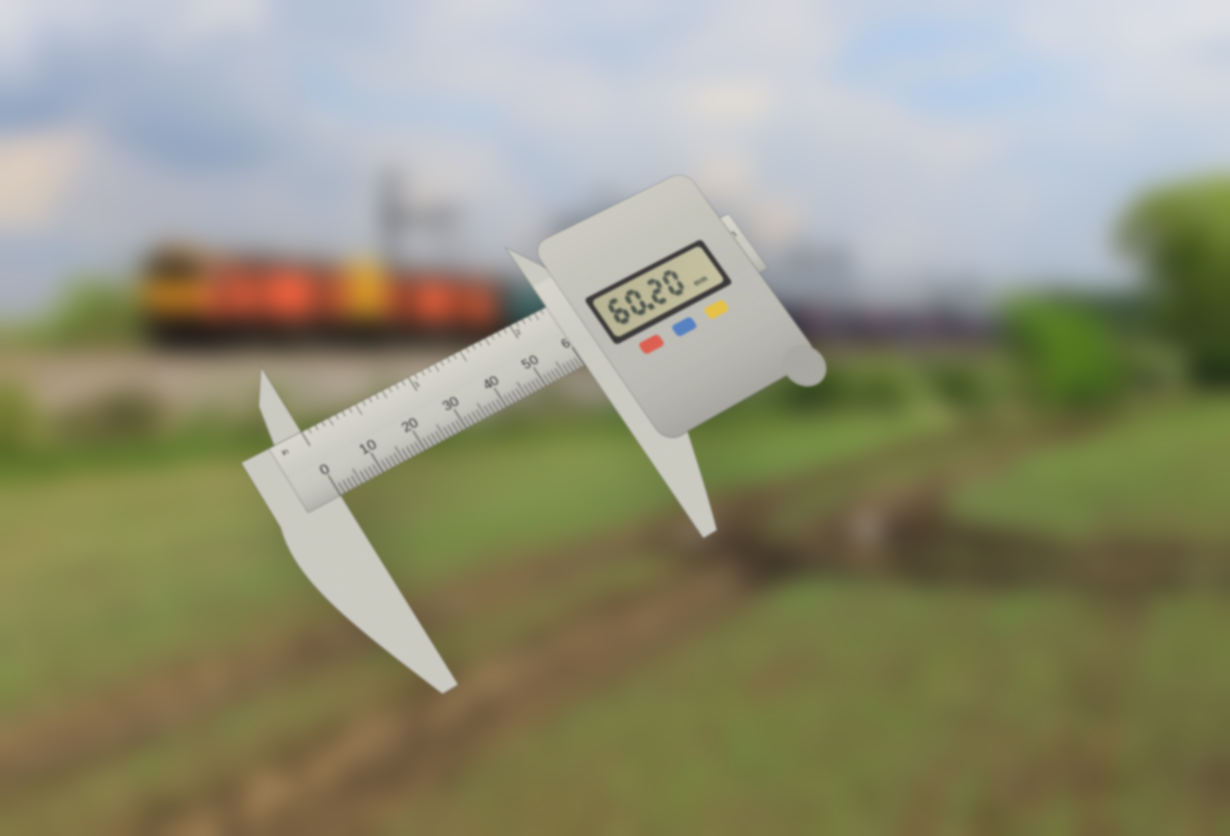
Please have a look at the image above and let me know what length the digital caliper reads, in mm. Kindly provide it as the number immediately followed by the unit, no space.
60.20mm
